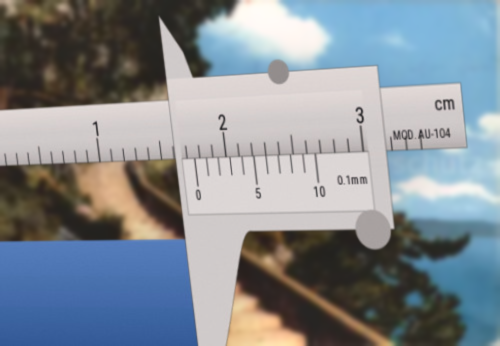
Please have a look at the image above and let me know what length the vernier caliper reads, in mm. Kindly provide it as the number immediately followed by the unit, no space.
17.6mm
